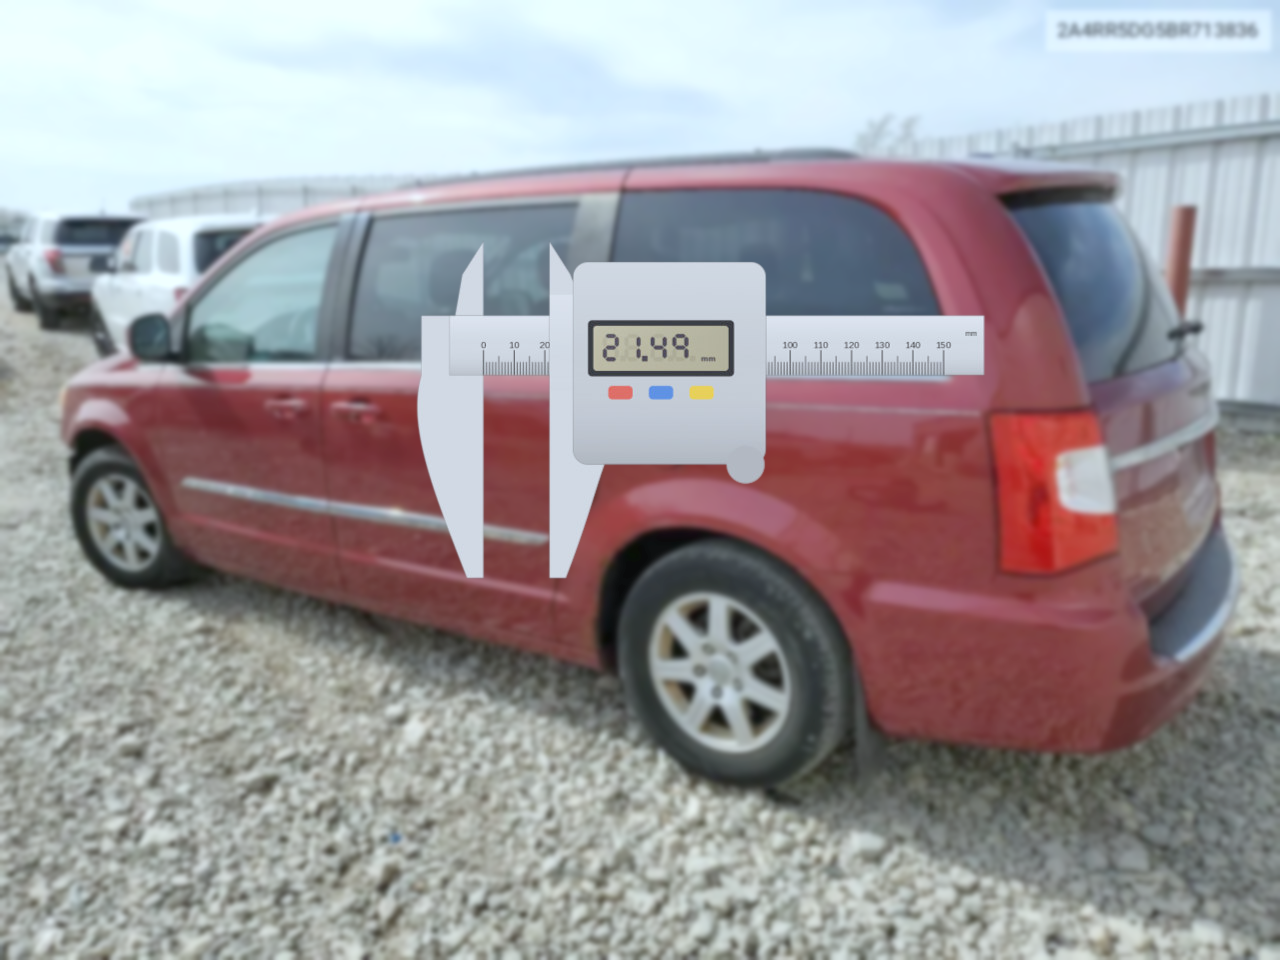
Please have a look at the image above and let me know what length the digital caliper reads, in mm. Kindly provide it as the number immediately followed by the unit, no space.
21.49mm
